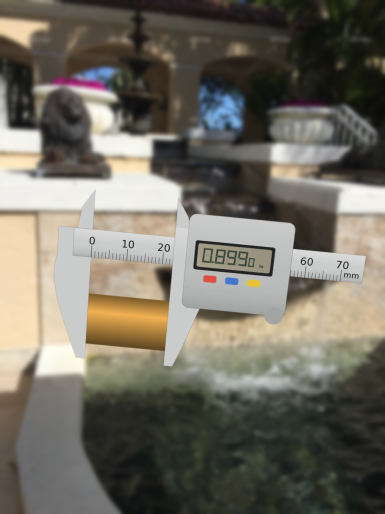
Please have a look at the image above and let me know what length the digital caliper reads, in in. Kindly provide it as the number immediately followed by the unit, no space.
0.8990in
